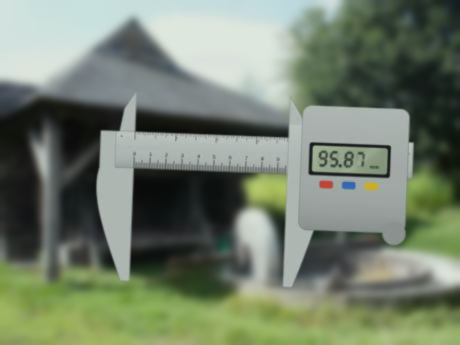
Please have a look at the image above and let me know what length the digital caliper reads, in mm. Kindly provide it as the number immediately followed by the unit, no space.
95.87mm
